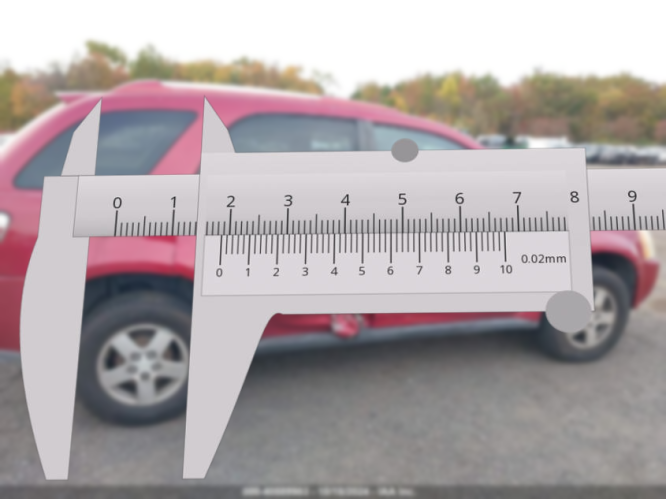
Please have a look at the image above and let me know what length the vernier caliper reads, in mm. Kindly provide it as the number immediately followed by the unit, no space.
18.6mm
